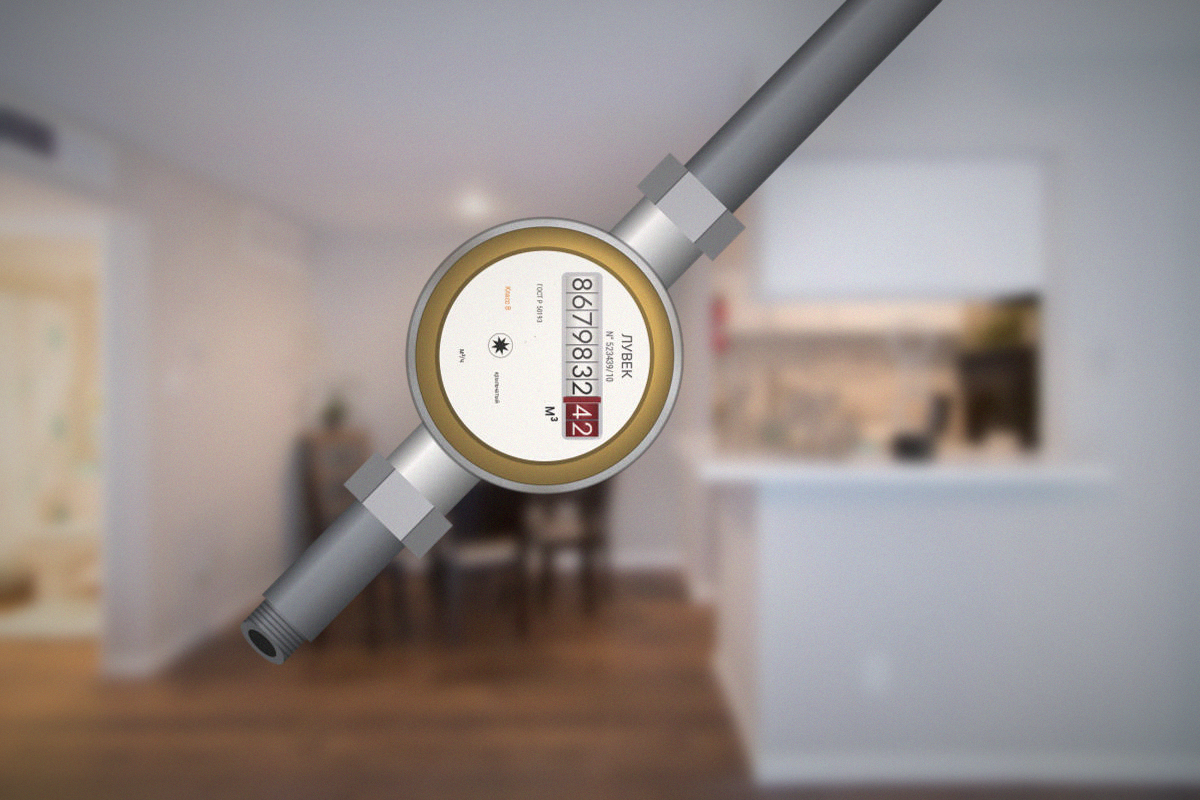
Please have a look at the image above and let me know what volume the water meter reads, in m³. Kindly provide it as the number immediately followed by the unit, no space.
8679832.42m³
